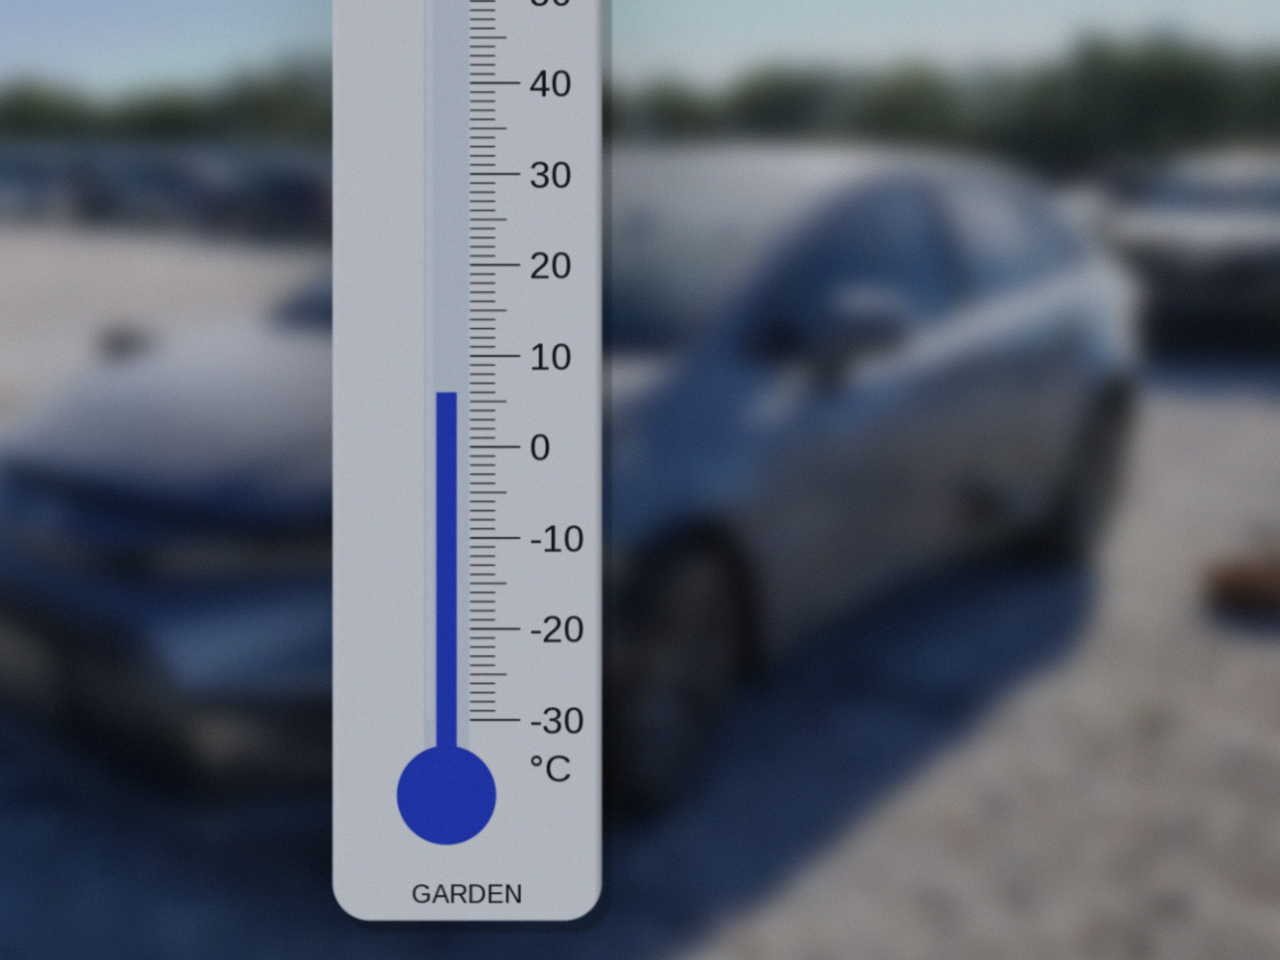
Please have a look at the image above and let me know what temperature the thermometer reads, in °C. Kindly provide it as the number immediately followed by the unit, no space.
6°C
